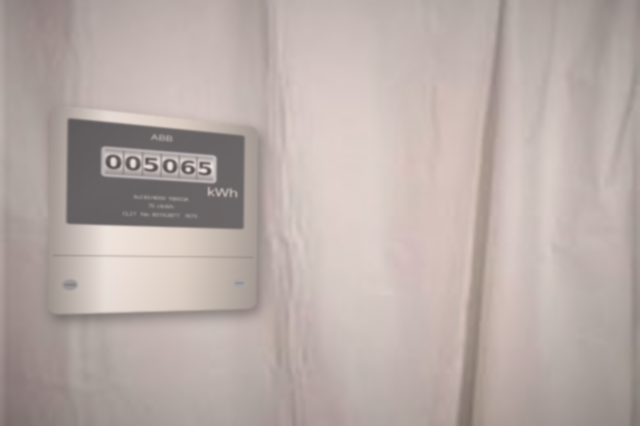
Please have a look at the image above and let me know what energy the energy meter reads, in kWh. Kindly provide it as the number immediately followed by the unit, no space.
5065kWh
